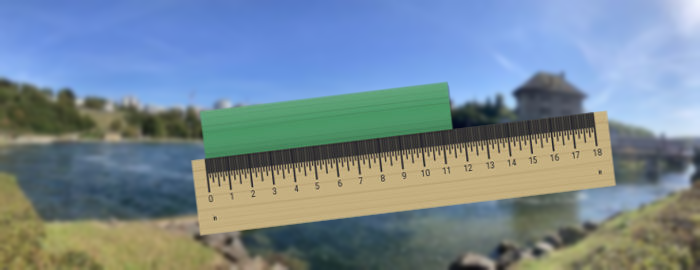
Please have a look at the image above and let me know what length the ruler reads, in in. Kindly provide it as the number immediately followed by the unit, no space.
11.5in
